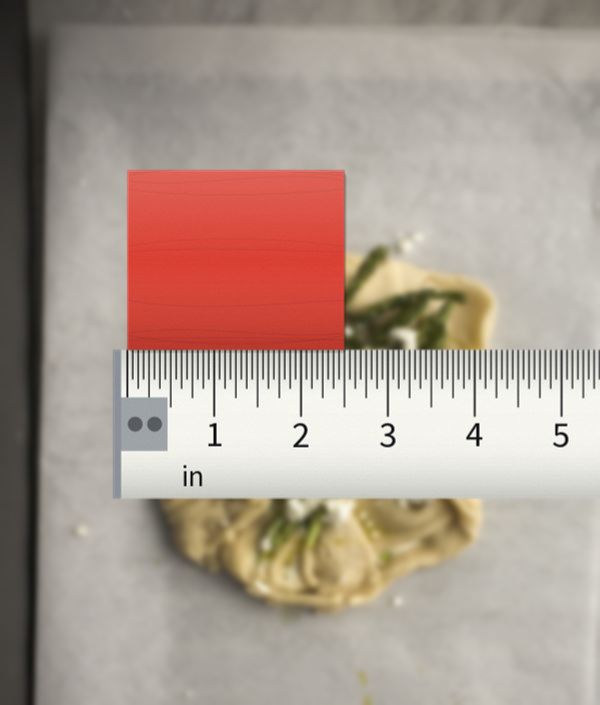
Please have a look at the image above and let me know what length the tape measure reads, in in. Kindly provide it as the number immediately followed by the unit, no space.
2.5in
